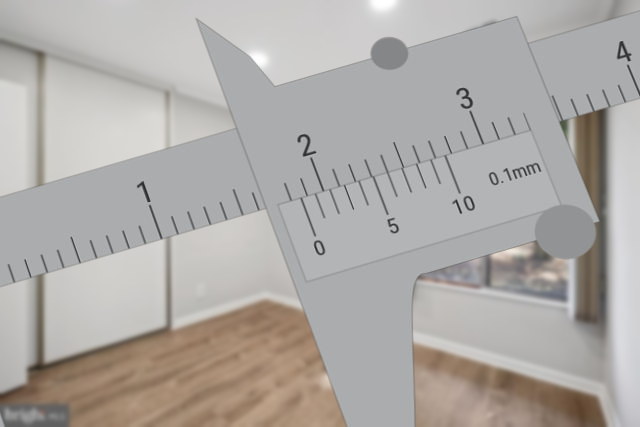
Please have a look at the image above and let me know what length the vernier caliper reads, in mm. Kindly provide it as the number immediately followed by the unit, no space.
18.6mm
